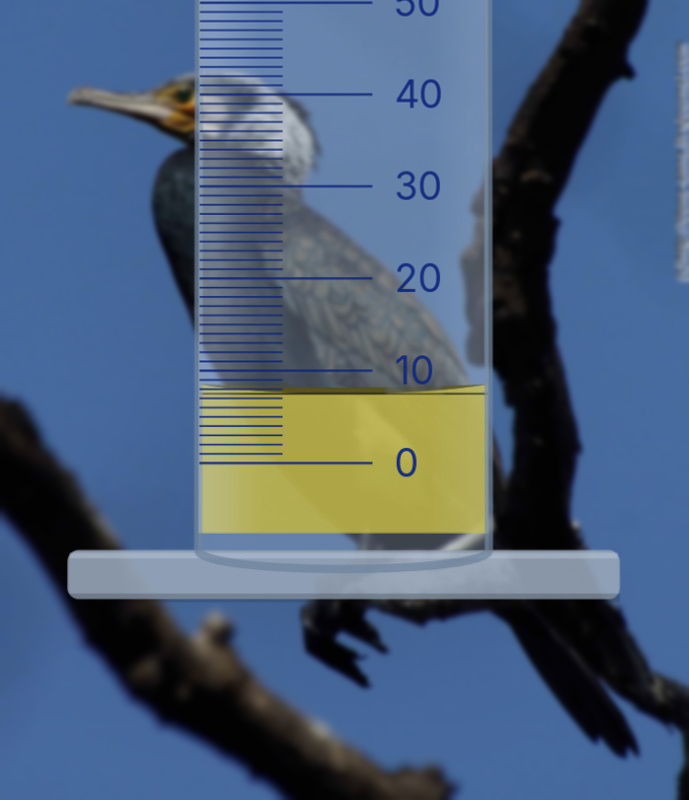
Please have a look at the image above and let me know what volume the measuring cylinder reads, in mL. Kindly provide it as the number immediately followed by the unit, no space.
7.5mL
